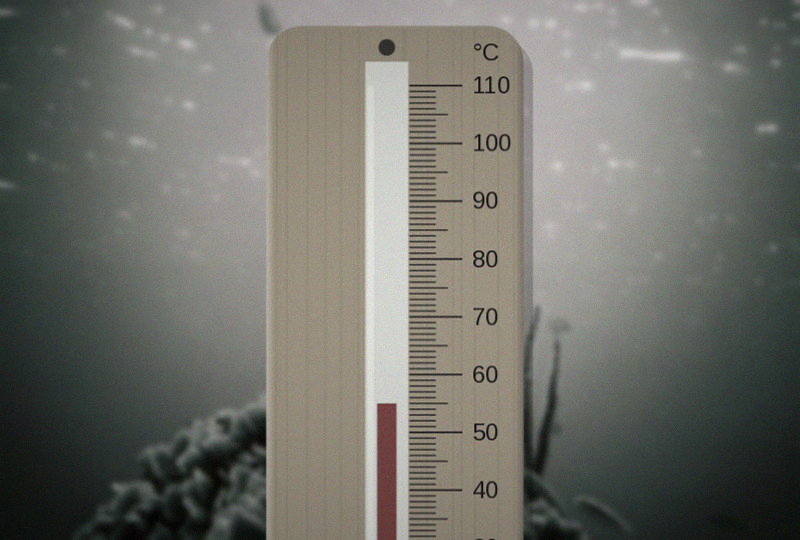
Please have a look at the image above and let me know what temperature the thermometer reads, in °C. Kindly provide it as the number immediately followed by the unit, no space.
55°C
